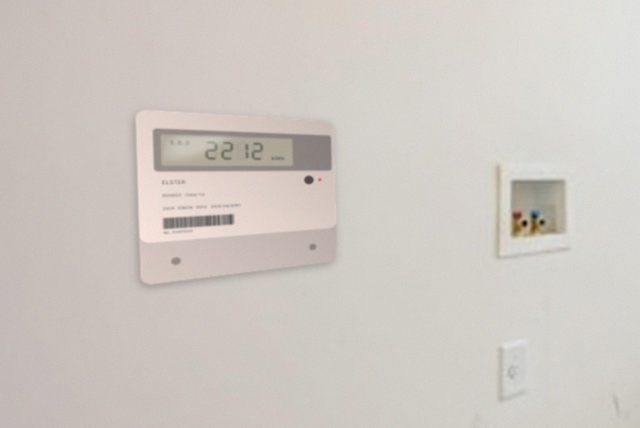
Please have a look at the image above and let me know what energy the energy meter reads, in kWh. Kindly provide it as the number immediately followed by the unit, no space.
2212kWh
